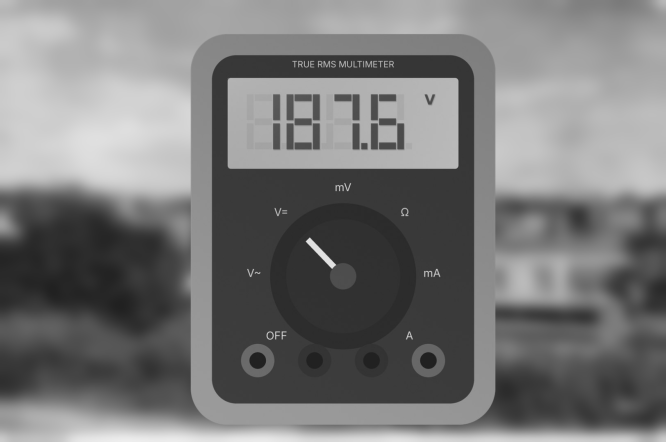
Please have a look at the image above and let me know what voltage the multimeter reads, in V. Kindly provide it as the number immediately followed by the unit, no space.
187.6V
